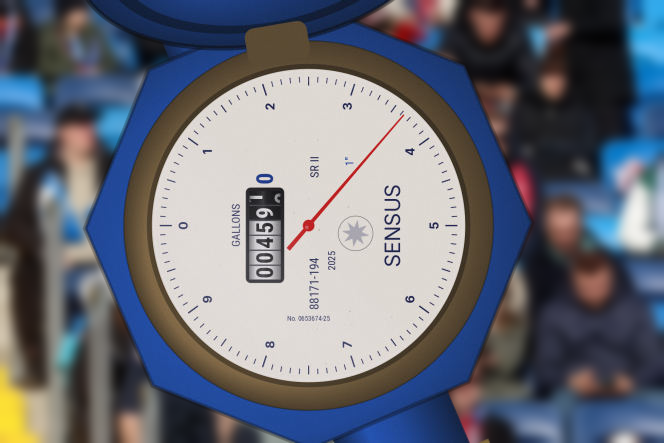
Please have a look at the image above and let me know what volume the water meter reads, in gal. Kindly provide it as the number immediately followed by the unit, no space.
45913.6gal
